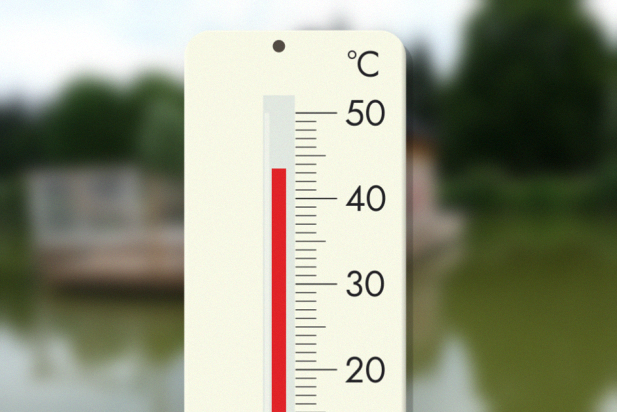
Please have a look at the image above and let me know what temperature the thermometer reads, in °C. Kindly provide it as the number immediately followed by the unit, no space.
43.5°C
